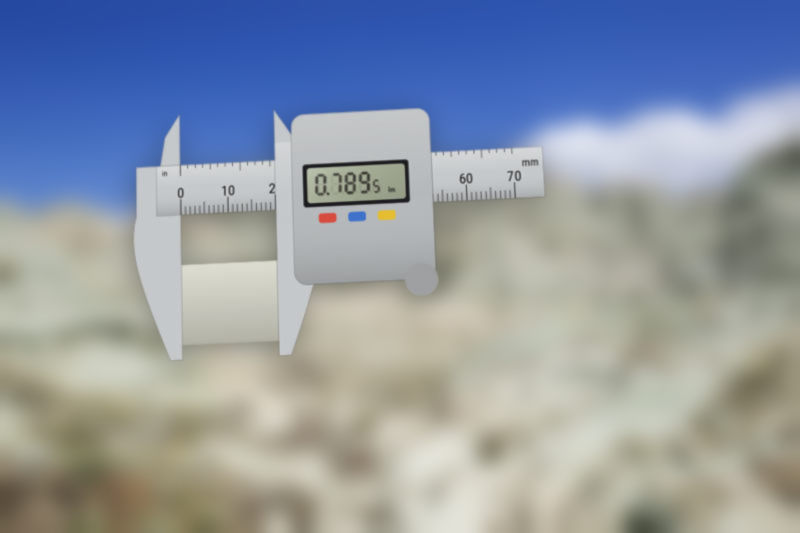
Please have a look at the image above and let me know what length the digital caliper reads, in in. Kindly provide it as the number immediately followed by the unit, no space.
0.7895in
